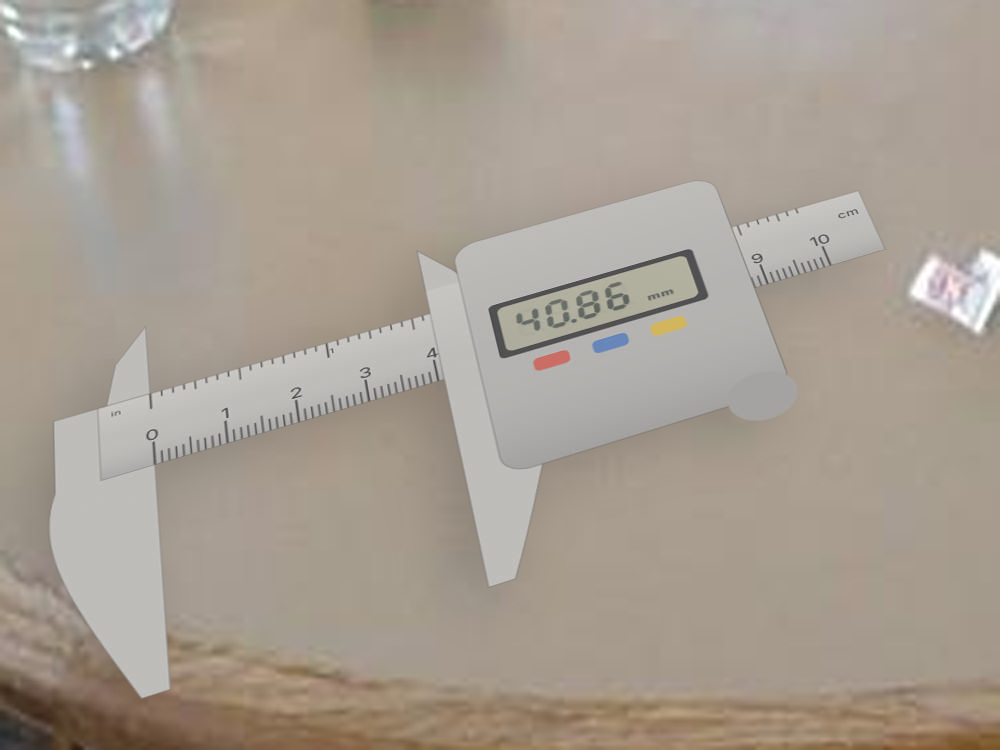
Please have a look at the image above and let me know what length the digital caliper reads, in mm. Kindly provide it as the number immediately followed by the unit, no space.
40.86mm
